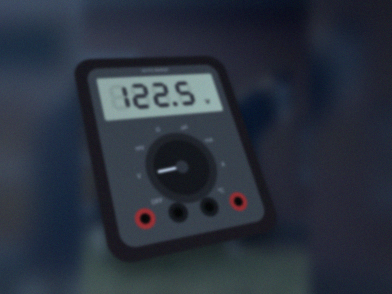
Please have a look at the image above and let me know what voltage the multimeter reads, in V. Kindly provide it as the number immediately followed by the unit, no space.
122.5V
